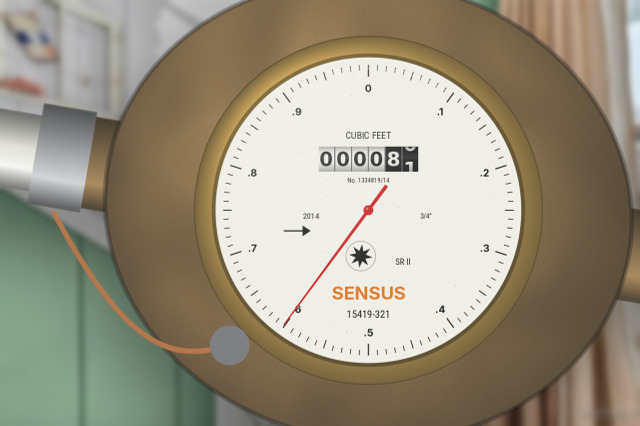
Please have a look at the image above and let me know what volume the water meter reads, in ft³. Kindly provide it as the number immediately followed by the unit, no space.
80.60ft³
